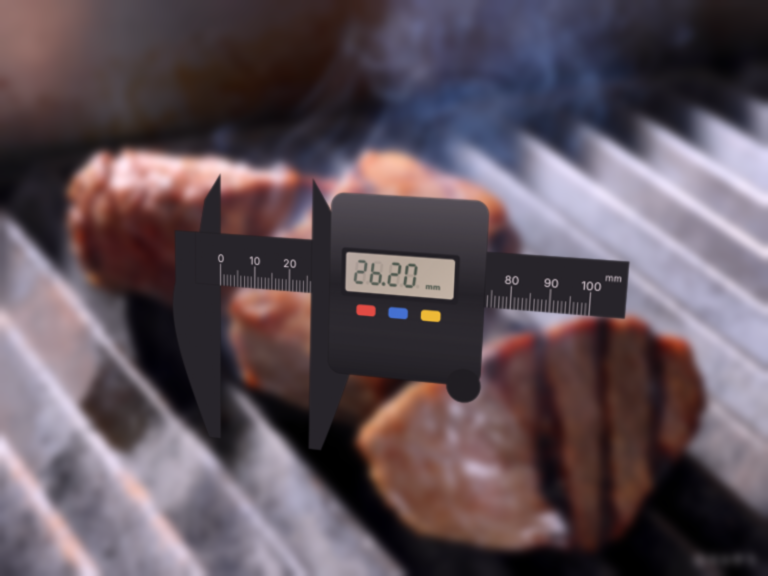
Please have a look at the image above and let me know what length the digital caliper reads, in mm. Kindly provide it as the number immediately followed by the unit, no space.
26.20mm
